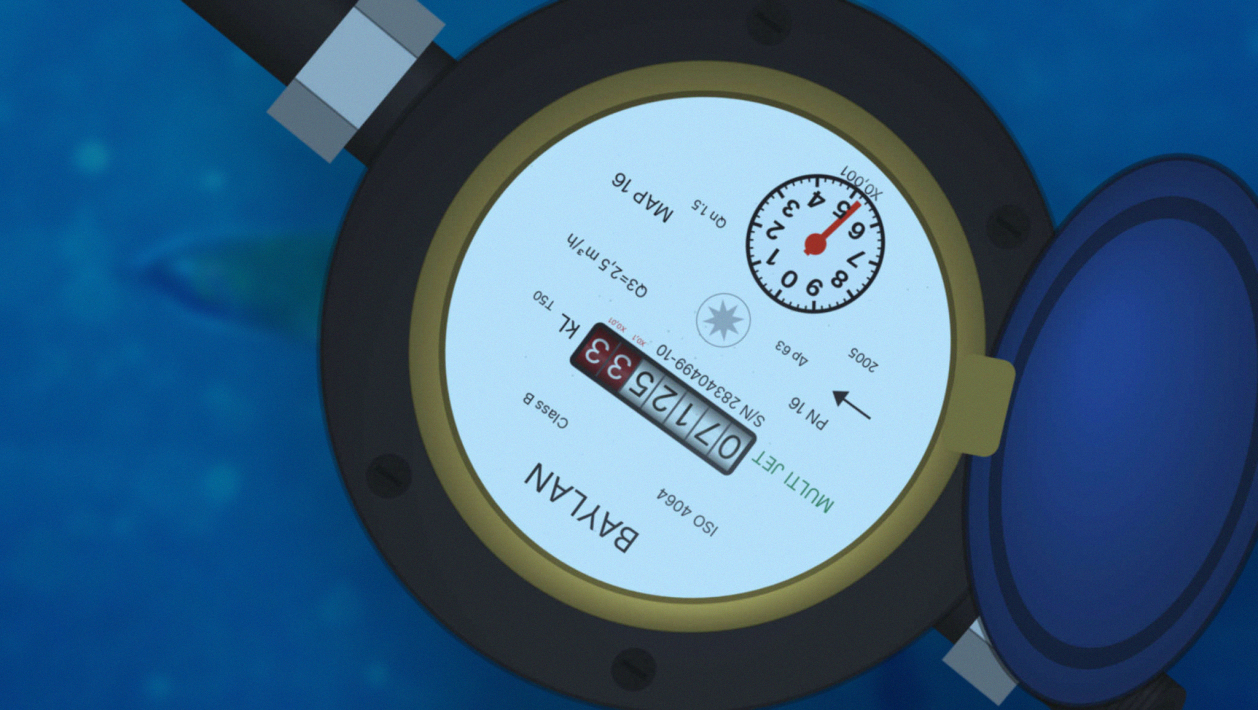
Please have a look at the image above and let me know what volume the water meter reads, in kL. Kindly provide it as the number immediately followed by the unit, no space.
7125.335kL
